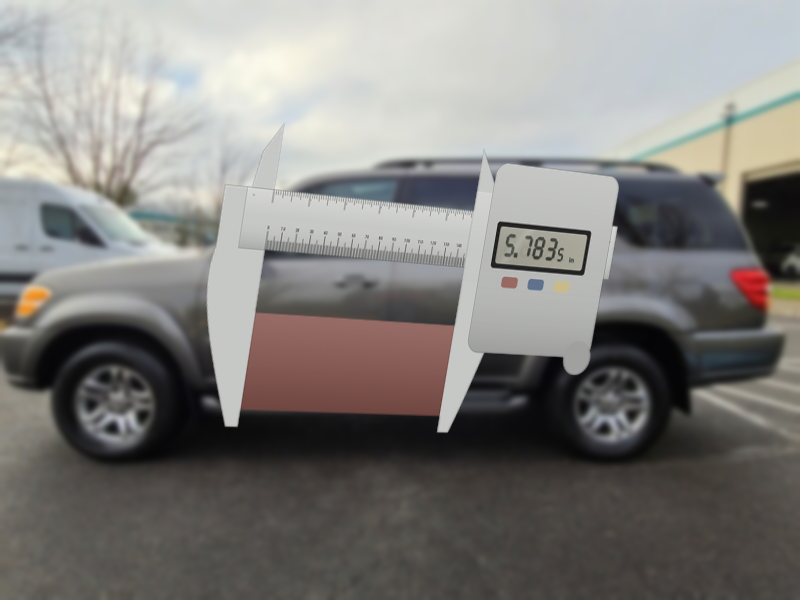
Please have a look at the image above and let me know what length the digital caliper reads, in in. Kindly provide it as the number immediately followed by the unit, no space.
5.7835in
